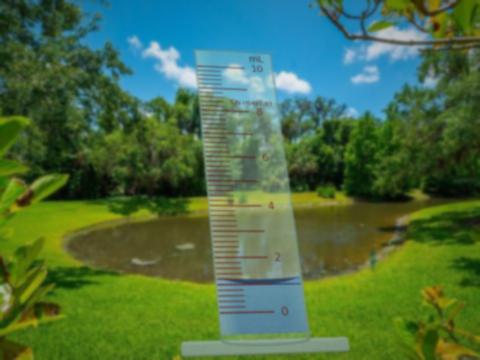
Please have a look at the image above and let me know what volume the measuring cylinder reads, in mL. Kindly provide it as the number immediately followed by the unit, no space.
1mL
